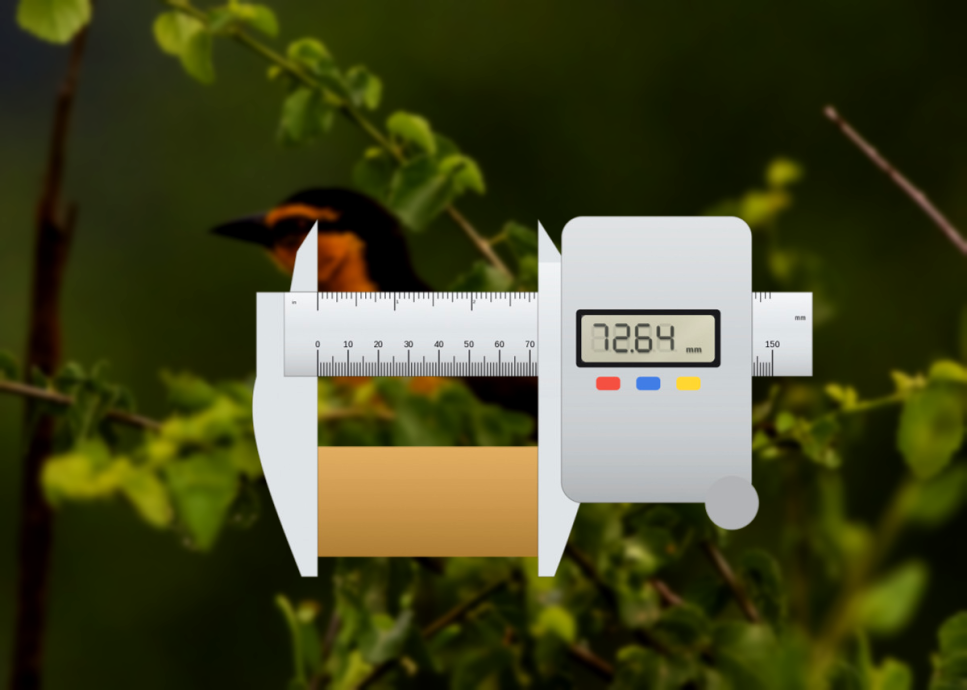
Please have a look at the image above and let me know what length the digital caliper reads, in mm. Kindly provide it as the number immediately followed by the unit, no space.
72.64mm
